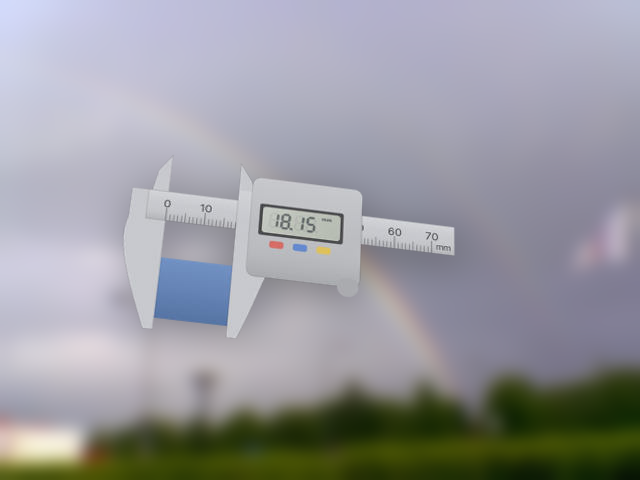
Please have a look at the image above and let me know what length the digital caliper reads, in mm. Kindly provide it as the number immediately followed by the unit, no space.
18.15mm
